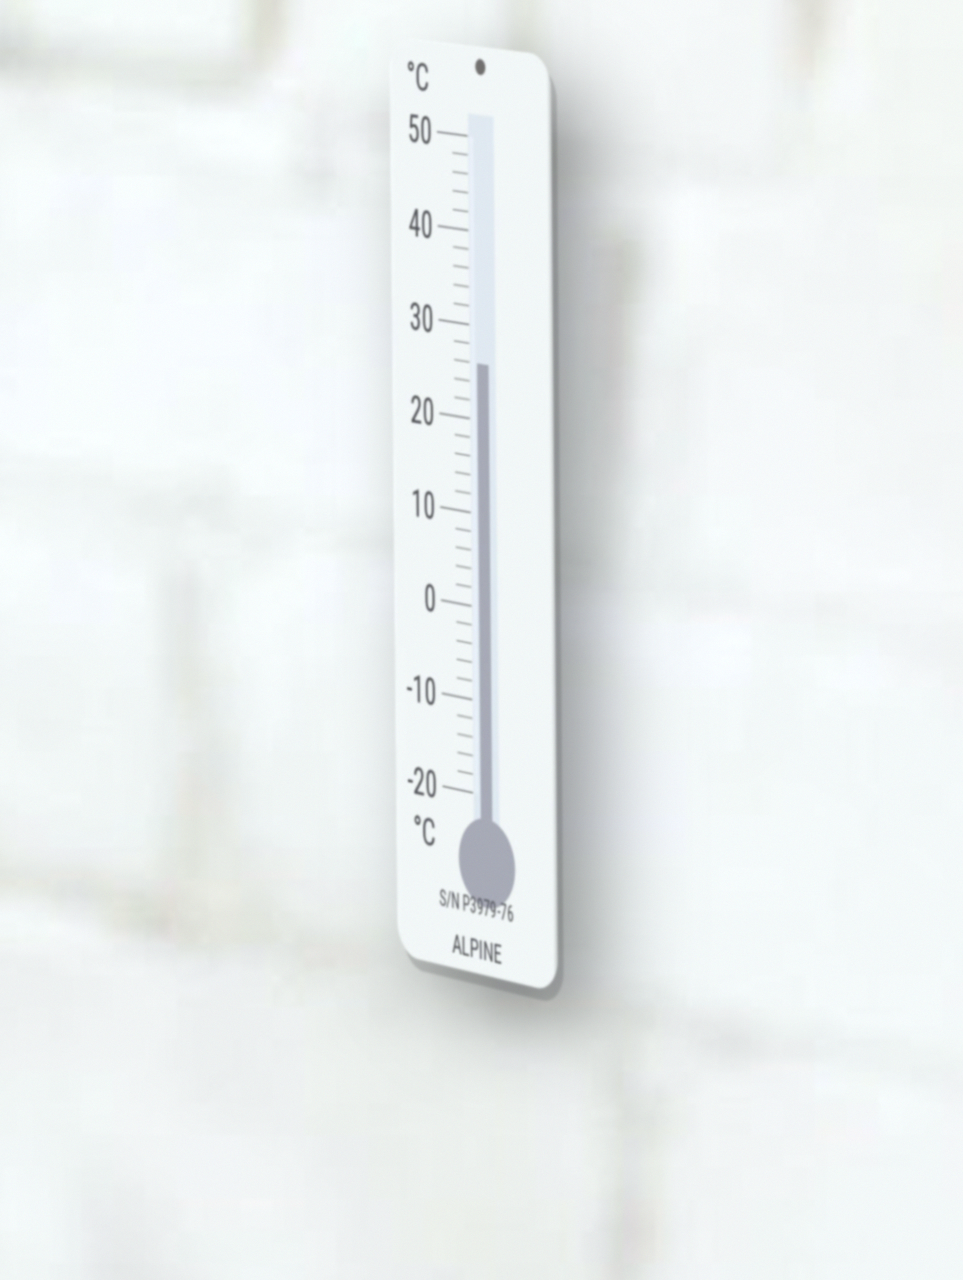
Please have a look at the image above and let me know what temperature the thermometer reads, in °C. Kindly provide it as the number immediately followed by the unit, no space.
26°C
